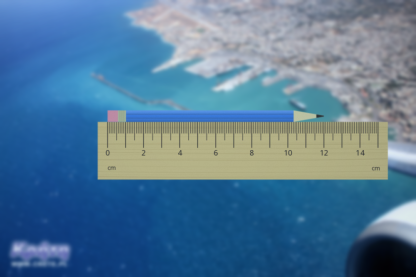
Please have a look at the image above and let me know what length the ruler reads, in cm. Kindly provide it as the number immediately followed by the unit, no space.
12cm
